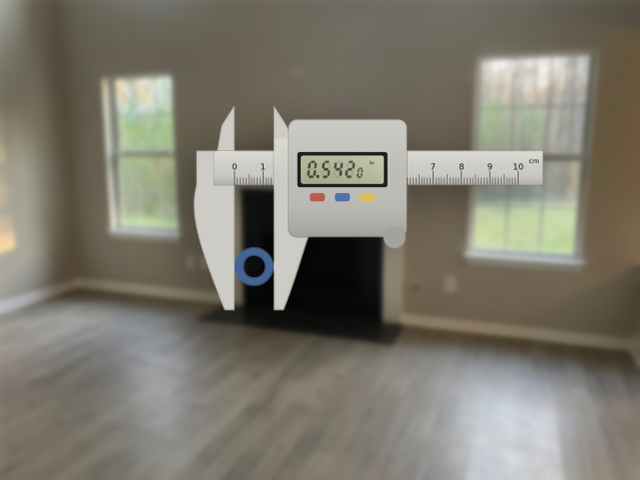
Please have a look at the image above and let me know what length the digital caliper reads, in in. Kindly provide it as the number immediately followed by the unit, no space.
0.5420in
